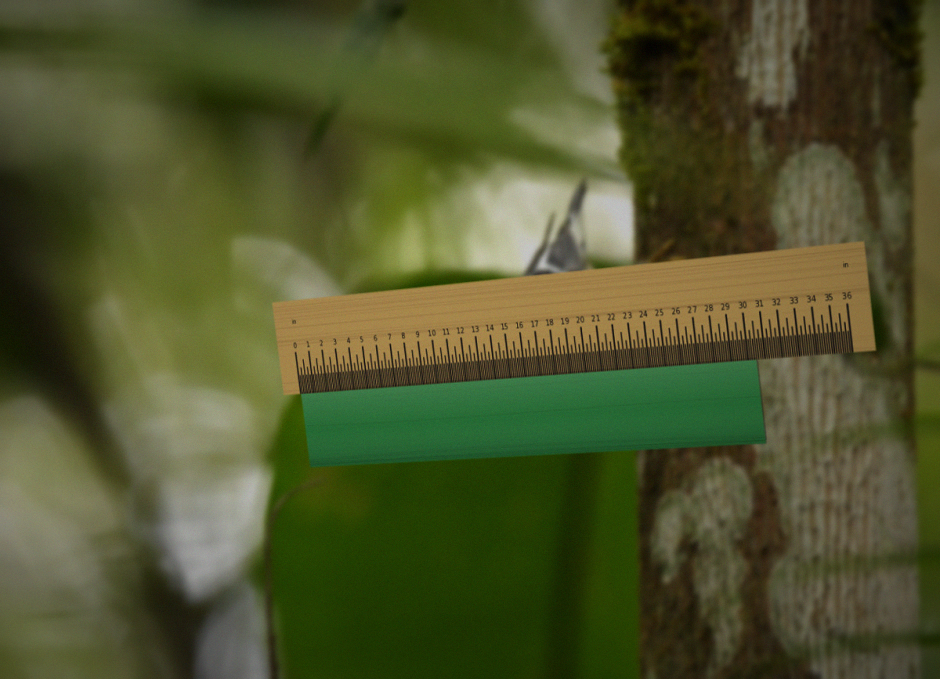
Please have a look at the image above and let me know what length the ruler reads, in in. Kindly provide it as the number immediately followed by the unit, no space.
30.5in
